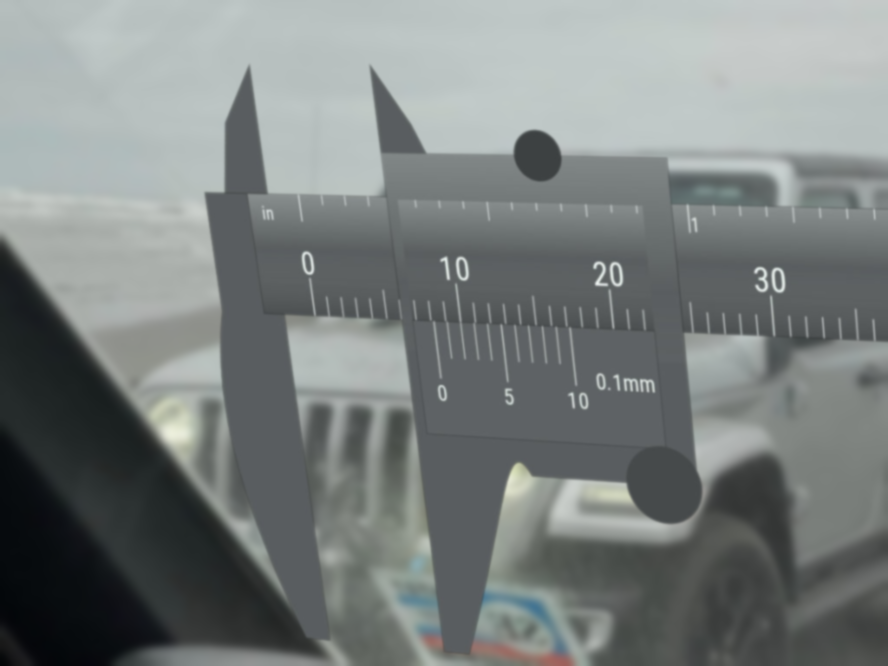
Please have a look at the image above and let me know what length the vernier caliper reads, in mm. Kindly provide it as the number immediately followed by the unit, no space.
8.2mm
